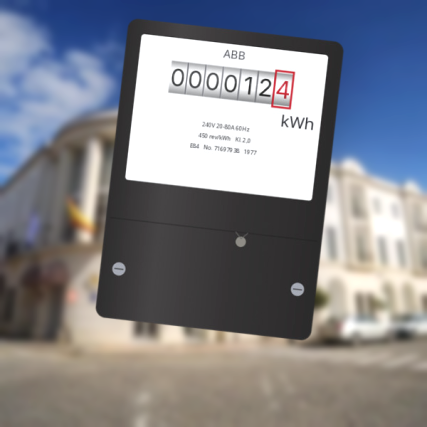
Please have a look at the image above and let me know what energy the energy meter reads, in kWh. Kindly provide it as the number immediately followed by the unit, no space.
12.4kWh
